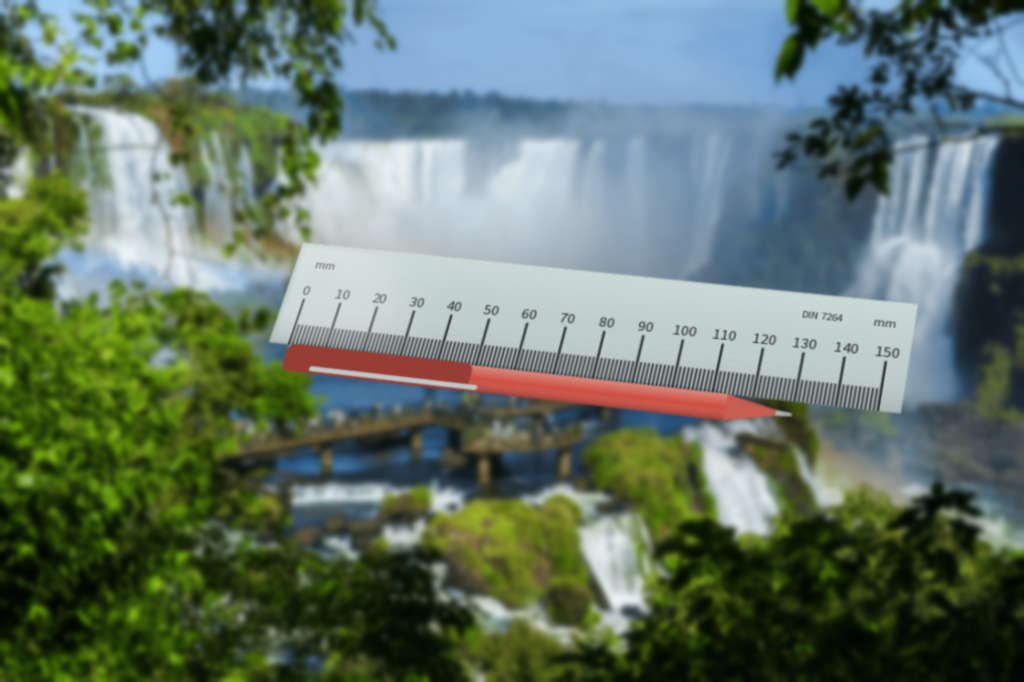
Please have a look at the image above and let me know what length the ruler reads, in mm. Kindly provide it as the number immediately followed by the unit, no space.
130mm
